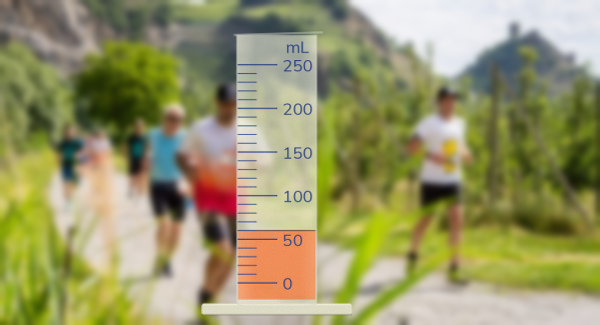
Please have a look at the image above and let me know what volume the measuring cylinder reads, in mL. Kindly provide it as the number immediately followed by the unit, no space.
60mL
